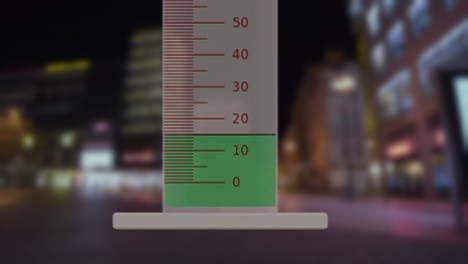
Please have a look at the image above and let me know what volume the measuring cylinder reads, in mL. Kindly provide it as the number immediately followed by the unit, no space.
15mL
